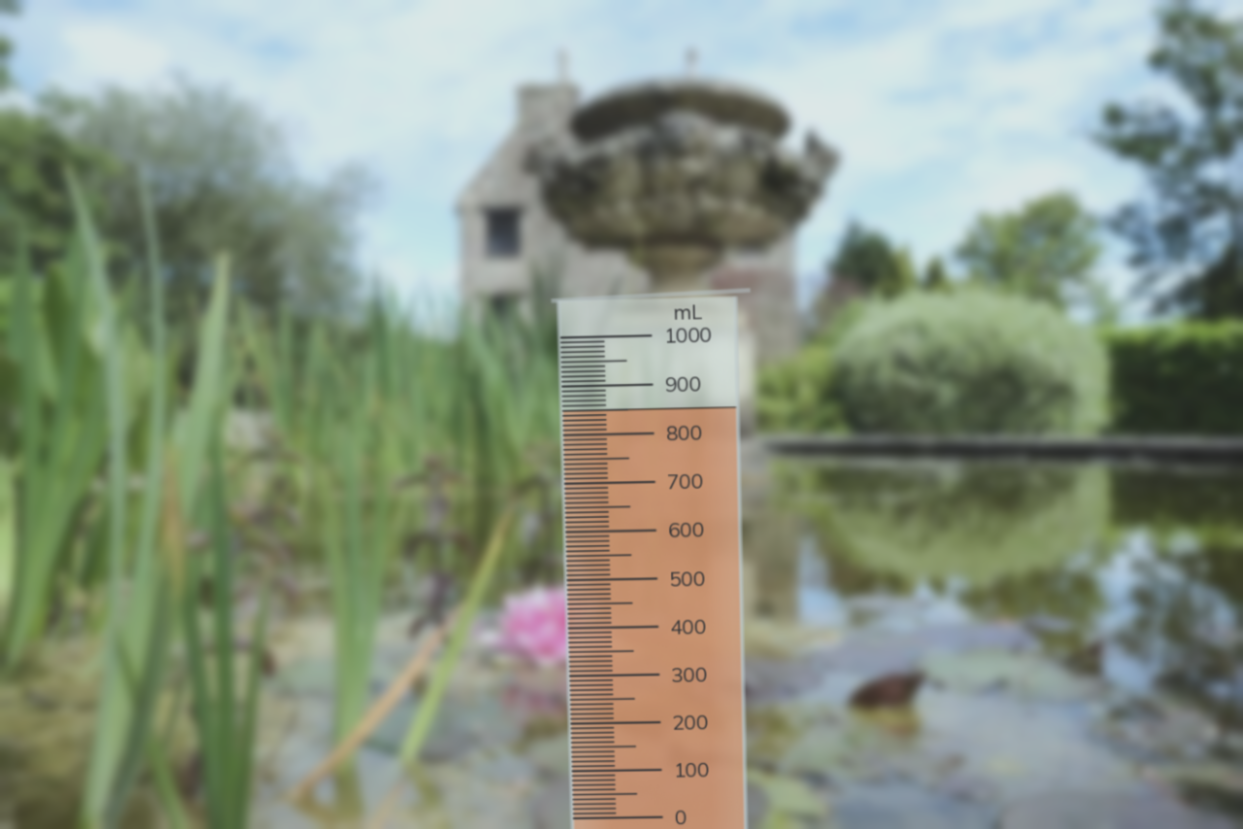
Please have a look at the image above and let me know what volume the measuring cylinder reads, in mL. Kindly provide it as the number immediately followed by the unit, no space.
850mL
